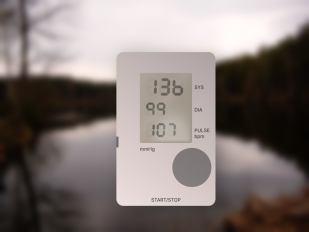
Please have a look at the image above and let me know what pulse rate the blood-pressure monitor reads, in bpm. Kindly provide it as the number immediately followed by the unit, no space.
107bpm
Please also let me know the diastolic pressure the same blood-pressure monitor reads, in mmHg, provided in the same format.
99mmHg
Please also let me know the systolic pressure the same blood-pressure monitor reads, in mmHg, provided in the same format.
136mmHg
